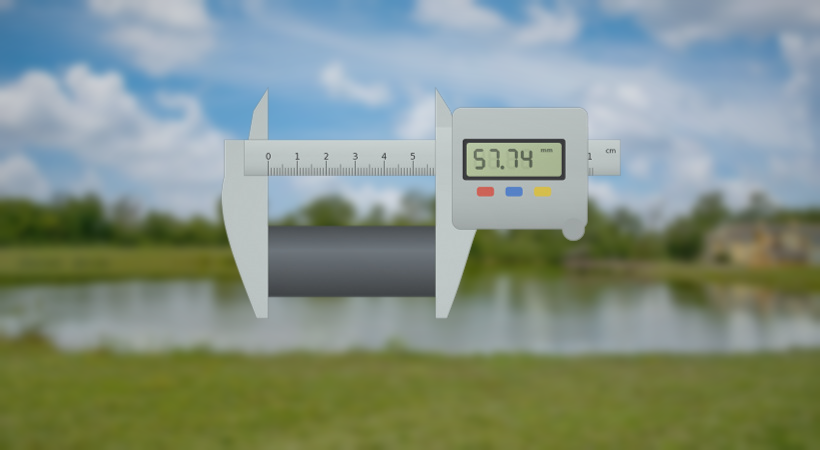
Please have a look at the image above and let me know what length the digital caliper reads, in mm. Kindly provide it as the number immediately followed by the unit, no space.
57.74mm
